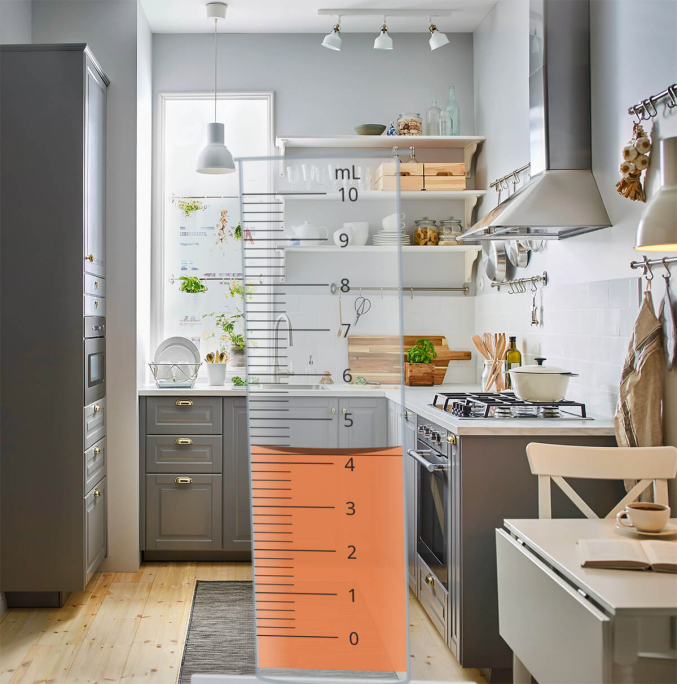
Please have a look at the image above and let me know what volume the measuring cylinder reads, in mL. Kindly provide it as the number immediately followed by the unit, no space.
4.2mL
